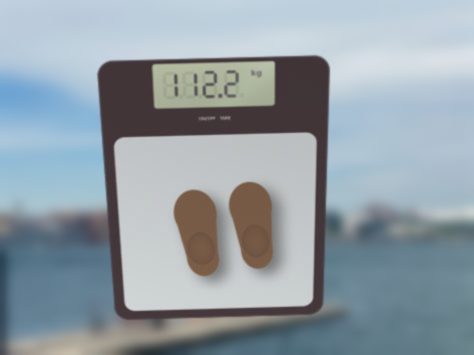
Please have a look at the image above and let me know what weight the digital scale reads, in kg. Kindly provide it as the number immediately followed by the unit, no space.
112.2kg
